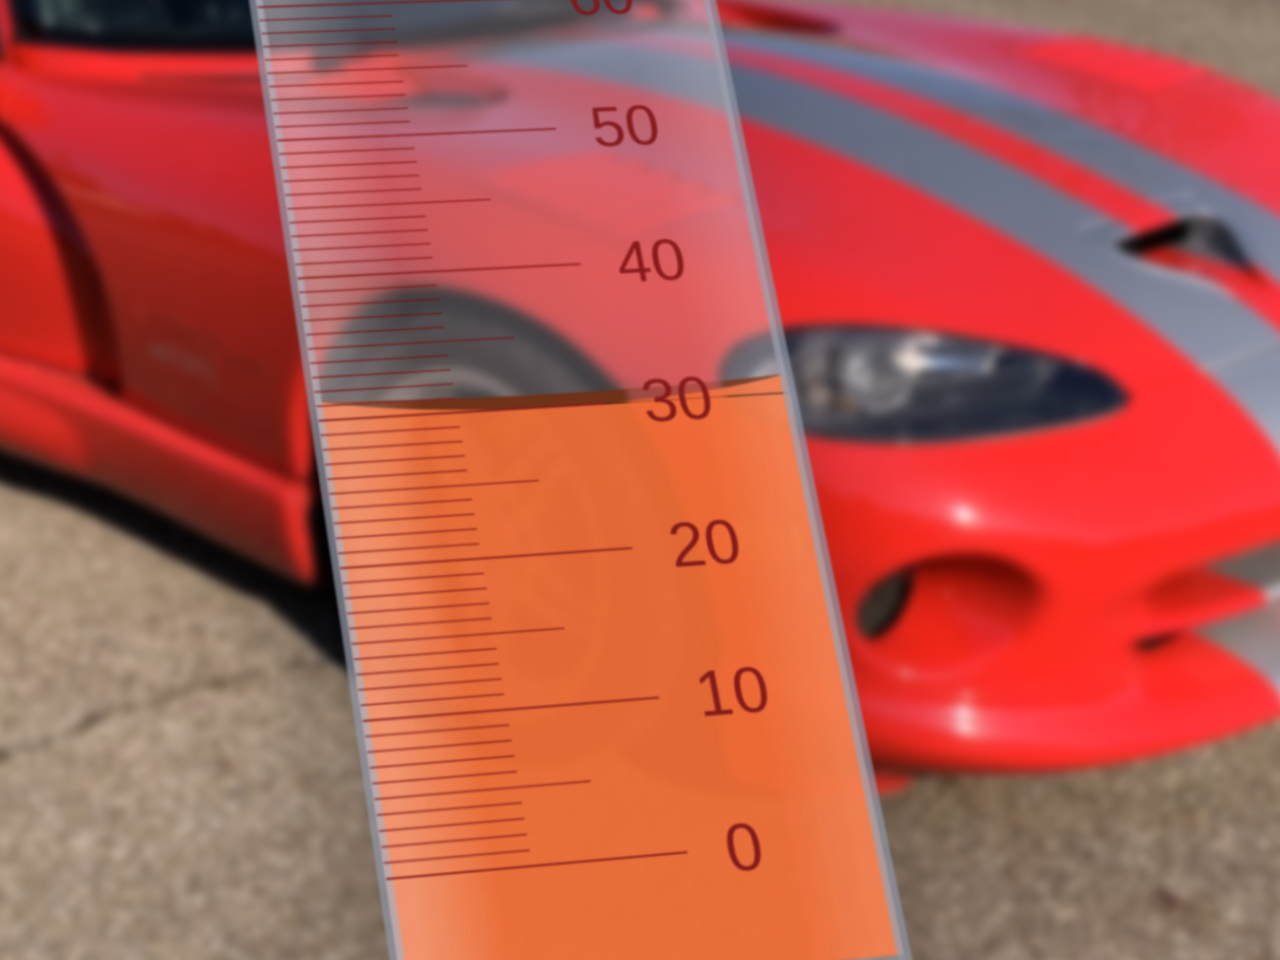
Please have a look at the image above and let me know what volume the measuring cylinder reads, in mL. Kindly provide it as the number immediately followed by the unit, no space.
30mL
